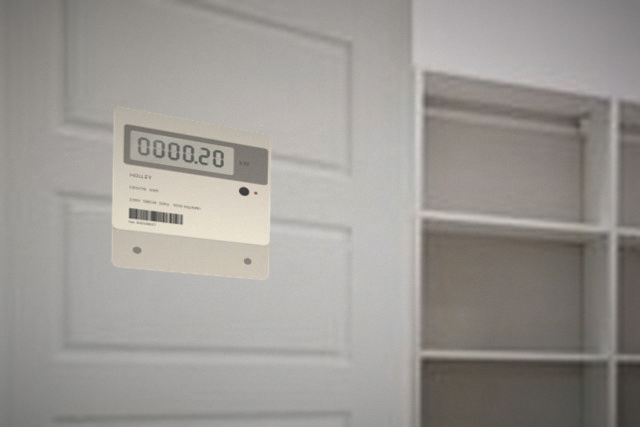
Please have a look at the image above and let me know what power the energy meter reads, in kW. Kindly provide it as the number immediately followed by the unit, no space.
0.20kW
